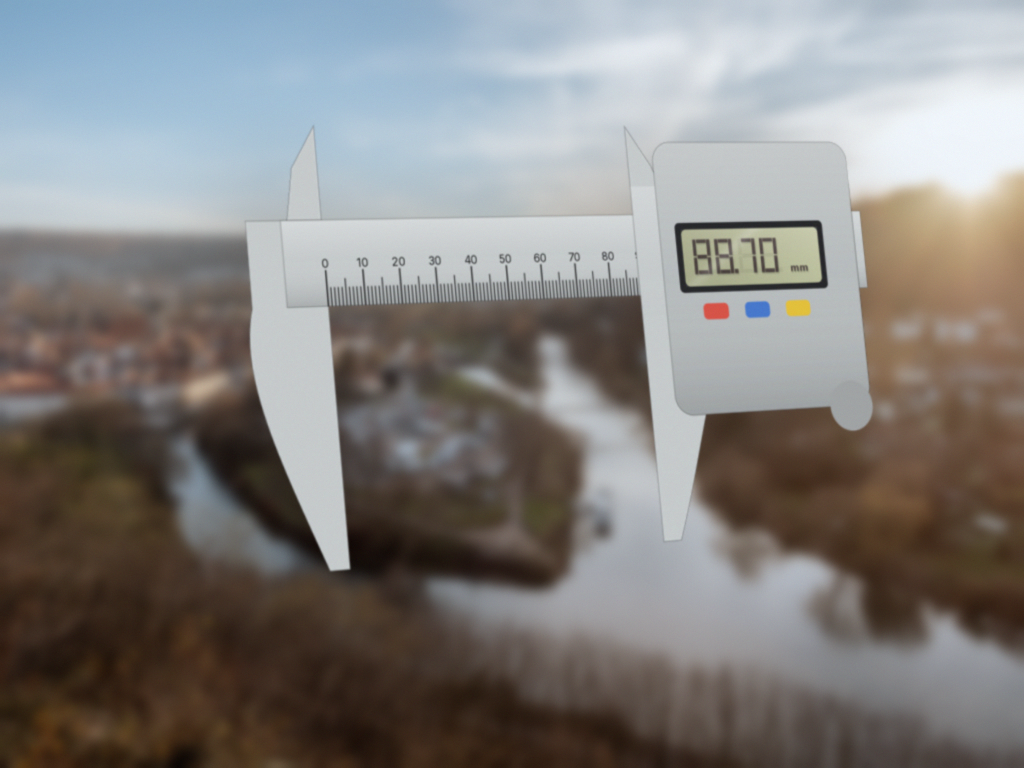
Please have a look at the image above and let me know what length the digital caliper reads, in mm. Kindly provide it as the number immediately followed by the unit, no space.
88.70mm
